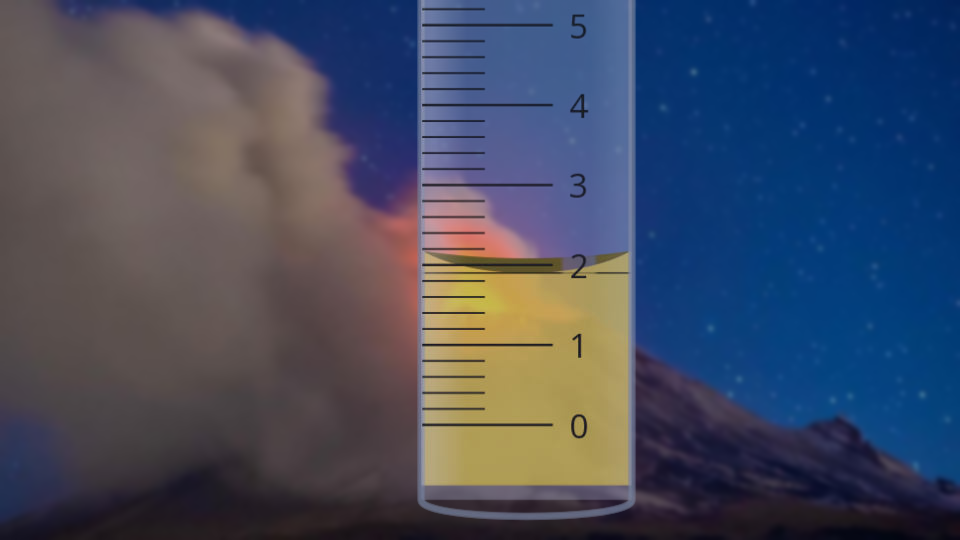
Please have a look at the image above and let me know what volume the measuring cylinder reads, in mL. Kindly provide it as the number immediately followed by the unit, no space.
1.9mL
